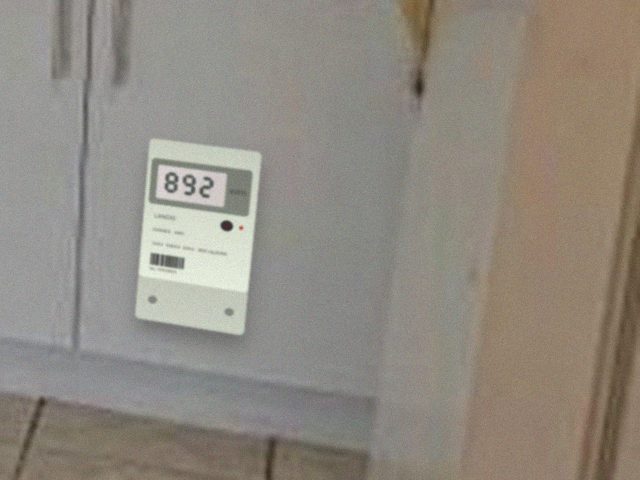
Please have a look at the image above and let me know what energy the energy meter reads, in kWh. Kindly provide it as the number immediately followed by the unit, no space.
892kWh
